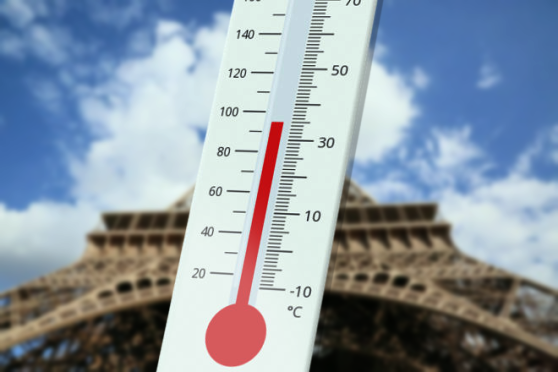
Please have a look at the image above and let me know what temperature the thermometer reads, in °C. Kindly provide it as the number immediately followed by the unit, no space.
35°C
